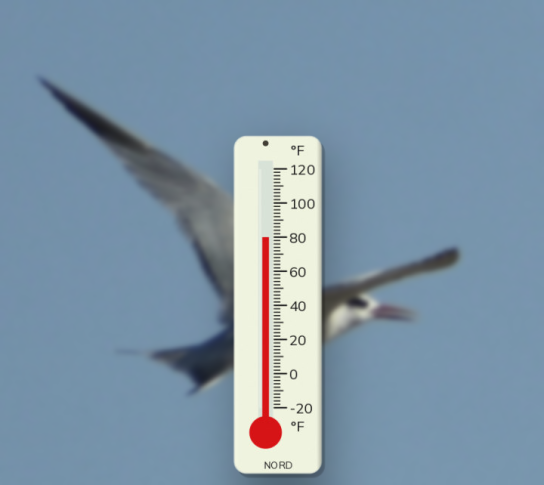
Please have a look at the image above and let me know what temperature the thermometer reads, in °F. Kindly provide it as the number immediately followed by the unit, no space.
80°F
